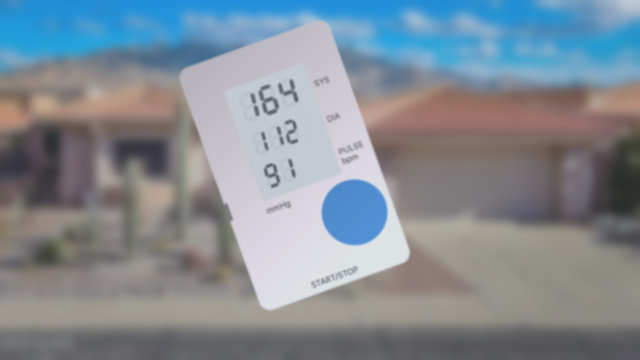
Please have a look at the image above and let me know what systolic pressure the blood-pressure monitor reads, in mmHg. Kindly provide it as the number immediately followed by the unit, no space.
164mmHg
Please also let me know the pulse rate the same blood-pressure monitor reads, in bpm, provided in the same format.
91bpm
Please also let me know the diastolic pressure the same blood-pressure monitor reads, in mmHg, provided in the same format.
112mmHg
